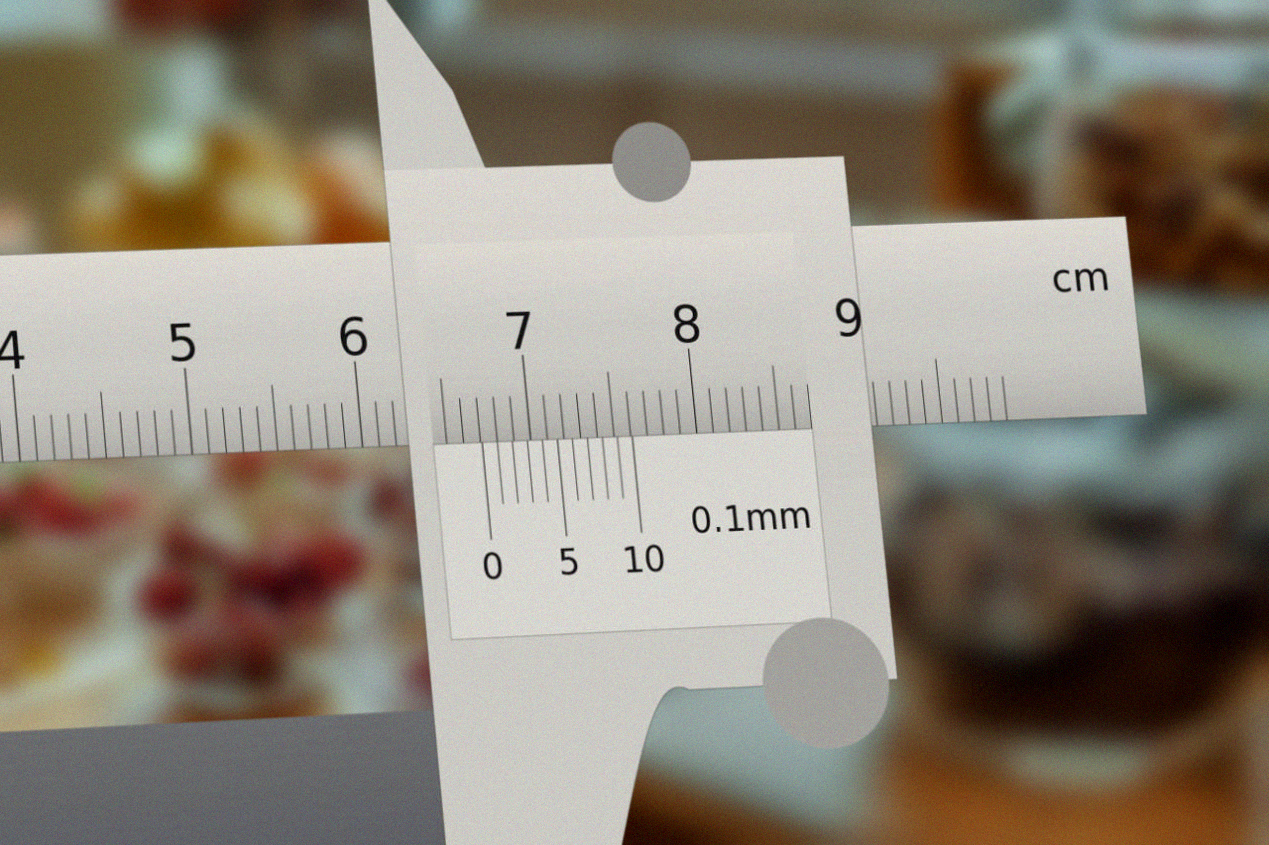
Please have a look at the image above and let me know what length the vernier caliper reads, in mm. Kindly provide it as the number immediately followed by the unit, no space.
67.1mm
